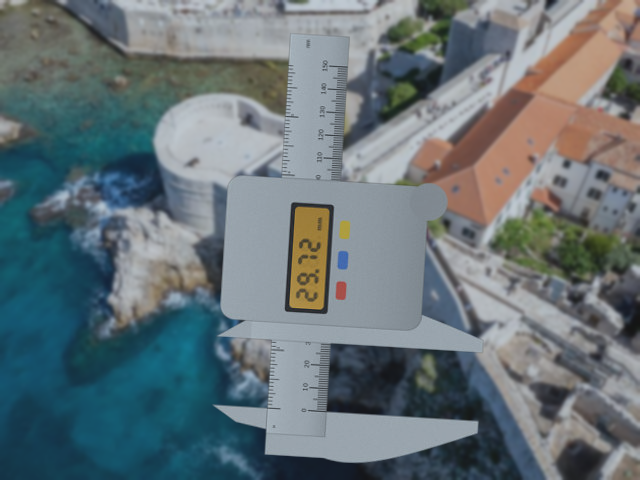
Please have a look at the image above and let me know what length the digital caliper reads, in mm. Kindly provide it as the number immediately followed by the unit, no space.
29.72mm
